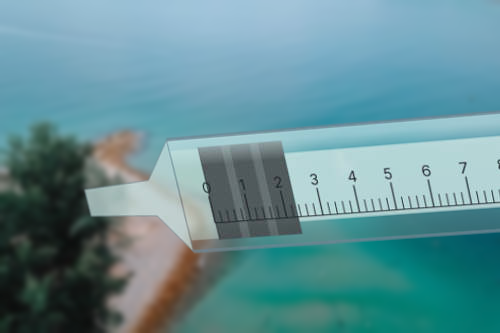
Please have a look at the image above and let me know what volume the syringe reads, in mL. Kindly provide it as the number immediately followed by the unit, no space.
0mL
